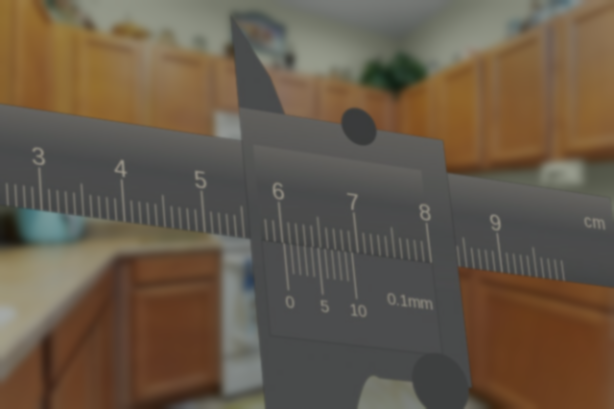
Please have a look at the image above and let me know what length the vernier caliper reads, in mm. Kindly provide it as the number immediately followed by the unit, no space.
60.2mm
